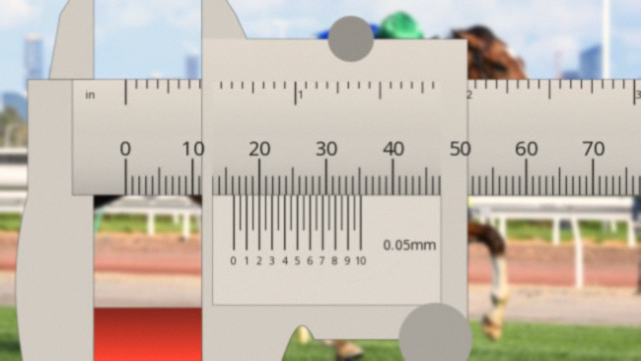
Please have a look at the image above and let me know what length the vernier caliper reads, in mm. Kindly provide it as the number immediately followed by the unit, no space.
16.2mm
